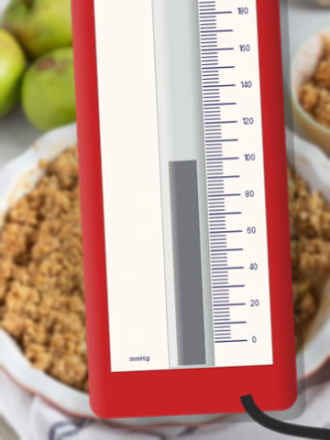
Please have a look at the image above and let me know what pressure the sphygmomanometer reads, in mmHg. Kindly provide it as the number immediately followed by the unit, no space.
100mmHg
